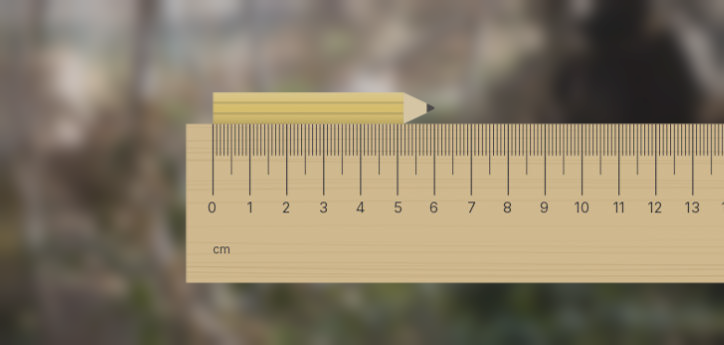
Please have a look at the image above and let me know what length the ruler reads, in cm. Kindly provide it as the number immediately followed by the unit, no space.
6cm
